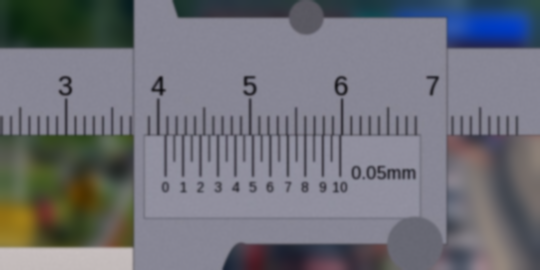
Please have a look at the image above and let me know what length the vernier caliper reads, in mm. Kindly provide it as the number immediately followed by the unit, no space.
40.8mm
